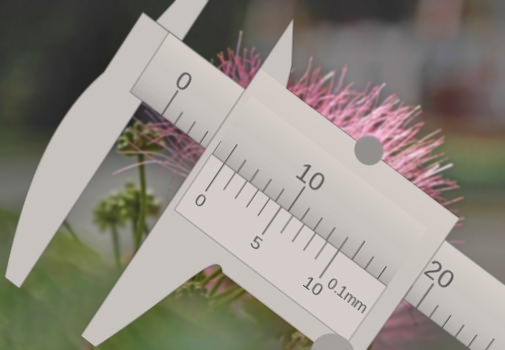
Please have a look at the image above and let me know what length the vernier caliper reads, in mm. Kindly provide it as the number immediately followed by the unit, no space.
5.0mm
